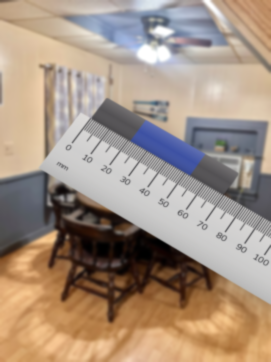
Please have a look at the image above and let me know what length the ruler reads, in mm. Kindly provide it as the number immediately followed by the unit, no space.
70mm
